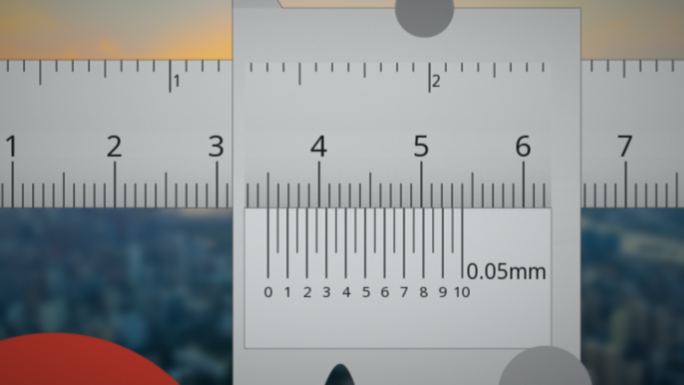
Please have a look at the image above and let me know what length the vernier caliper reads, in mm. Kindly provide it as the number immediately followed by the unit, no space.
35.0mm
